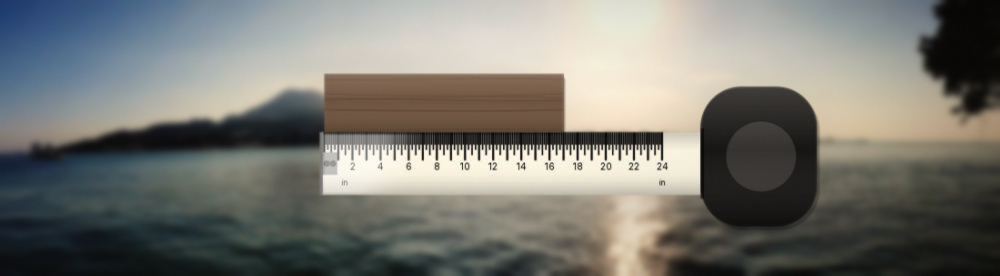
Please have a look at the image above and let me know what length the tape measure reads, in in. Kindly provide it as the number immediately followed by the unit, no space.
17in
